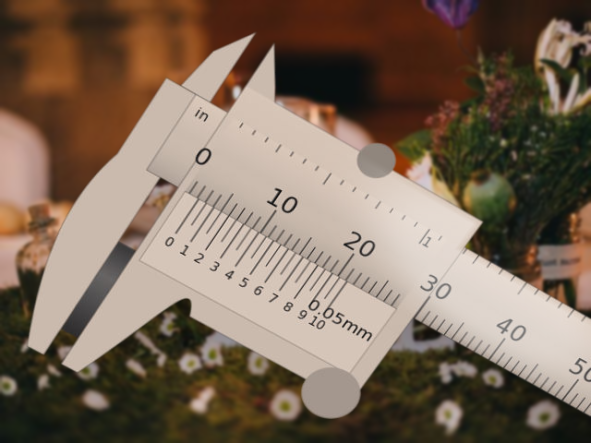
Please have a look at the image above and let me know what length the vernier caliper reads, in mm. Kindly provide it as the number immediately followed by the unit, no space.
2.2mm
